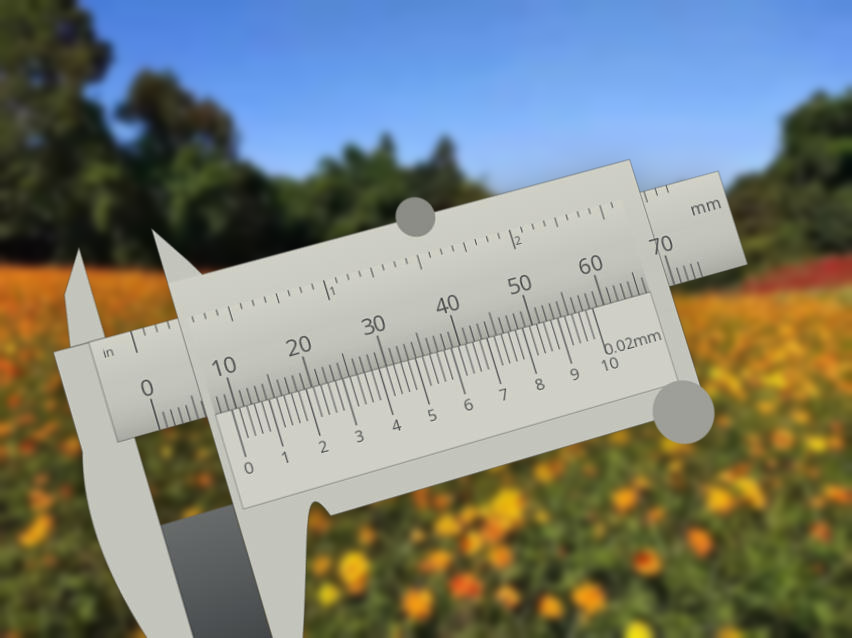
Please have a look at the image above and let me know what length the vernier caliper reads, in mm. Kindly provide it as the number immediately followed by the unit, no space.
9.4mm
